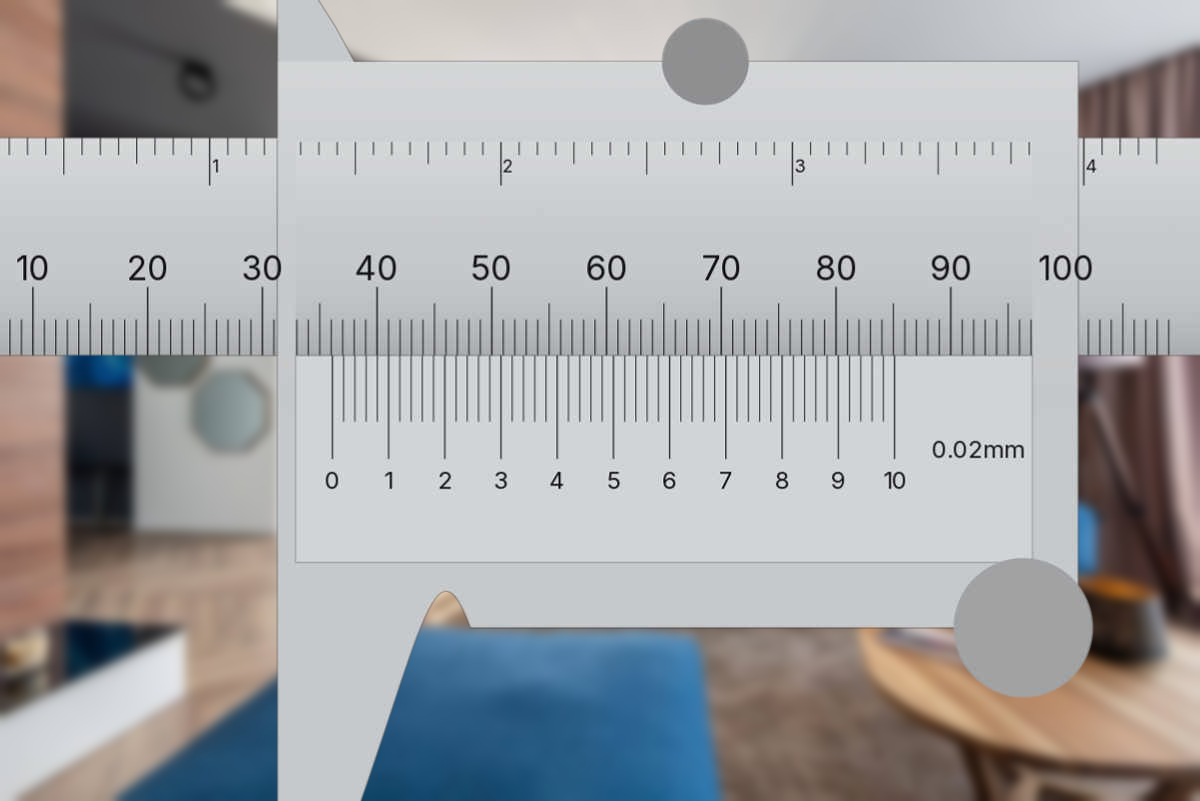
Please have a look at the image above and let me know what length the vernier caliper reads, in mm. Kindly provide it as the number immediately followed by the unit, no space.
36.1mm
